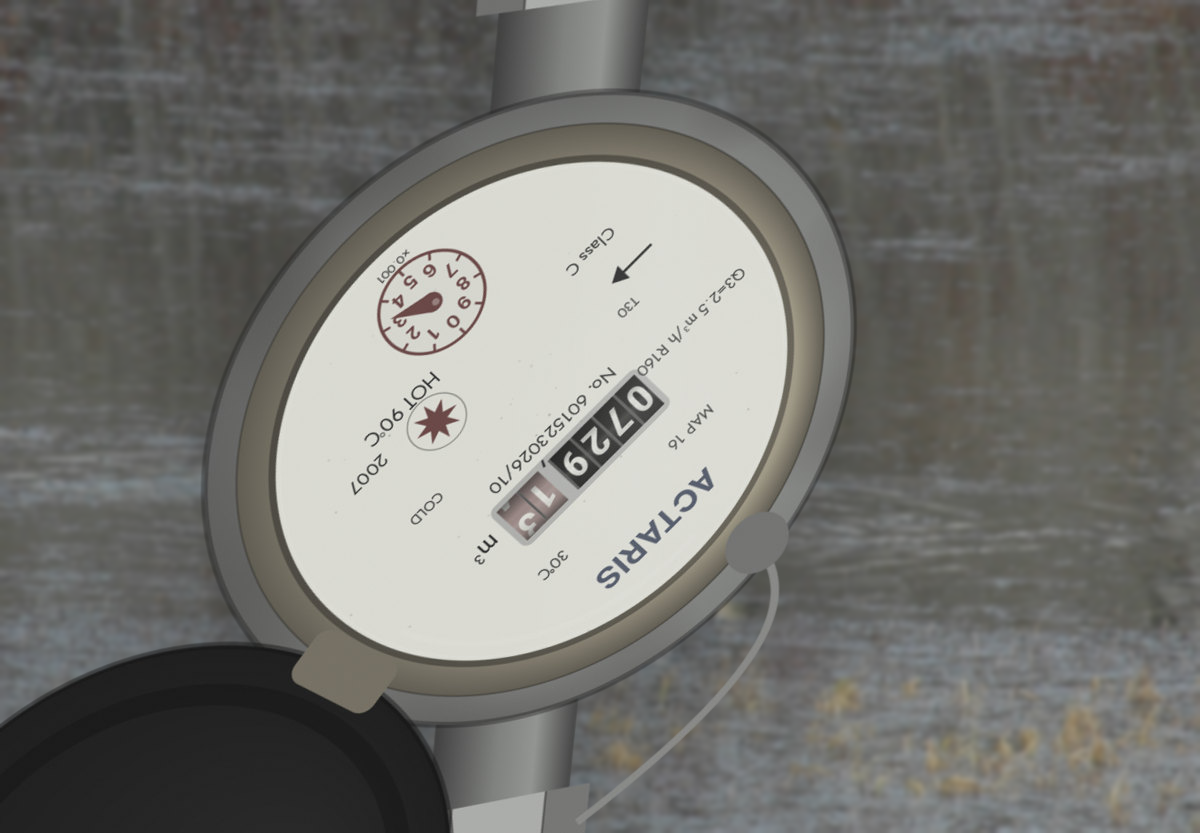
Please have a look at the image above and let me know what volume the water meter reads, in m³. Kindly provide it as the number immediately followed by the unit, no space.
729.133m³
